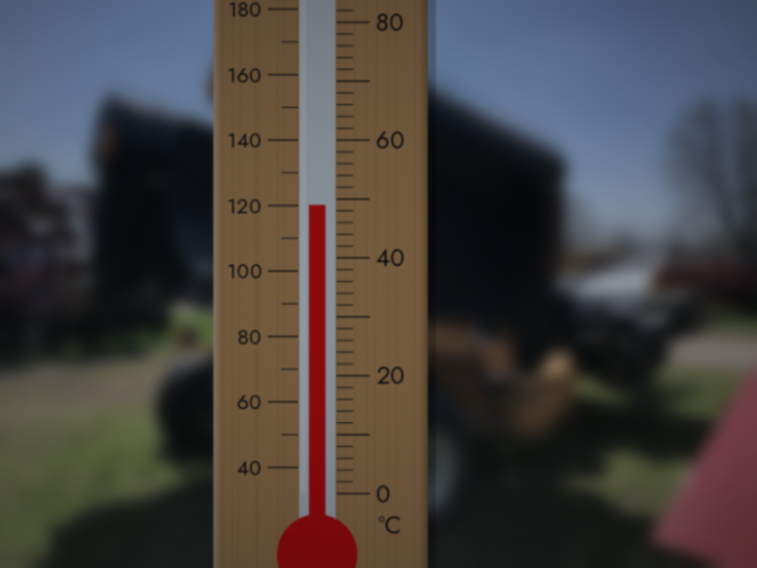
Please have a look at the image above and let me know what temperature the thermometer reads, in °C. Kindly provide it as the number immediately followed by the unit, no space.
49°C
